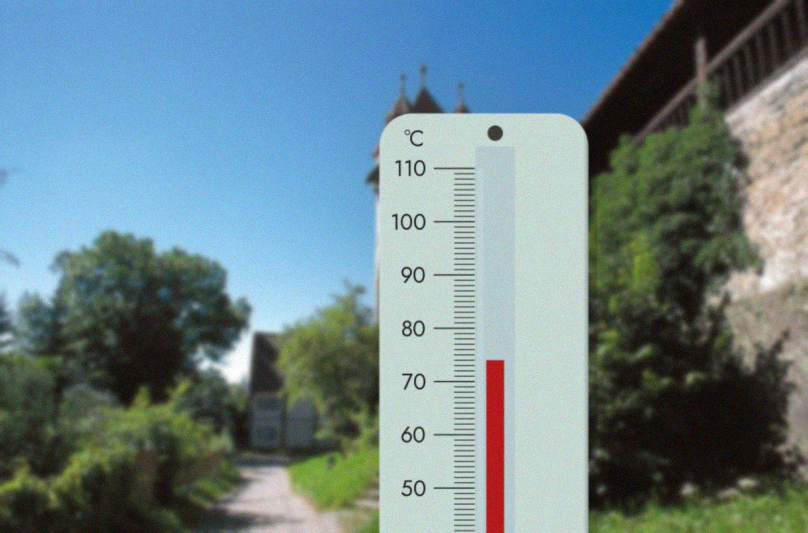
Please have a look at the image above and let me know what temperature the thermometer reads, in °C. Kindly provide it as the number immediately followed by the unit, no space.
74°C
